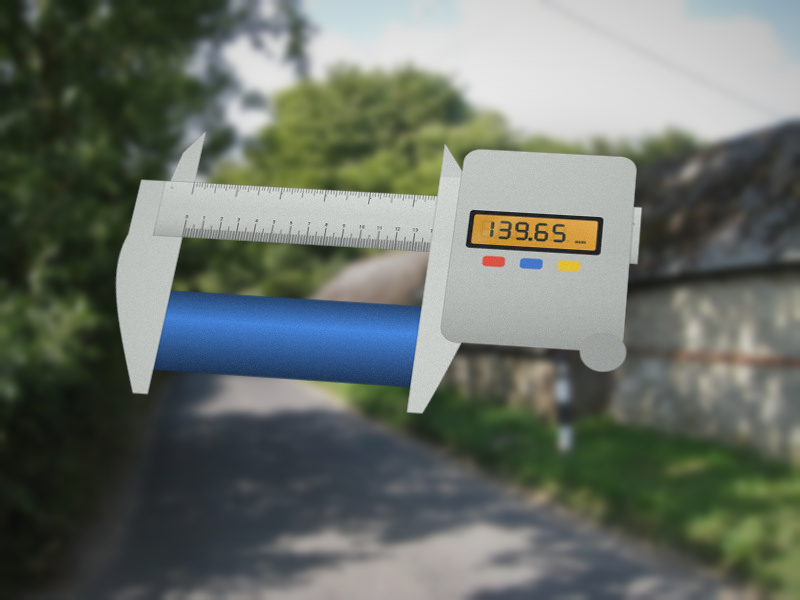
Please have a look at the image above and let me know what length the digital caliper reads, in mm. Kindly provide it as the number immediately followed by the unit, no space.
139.65mm
